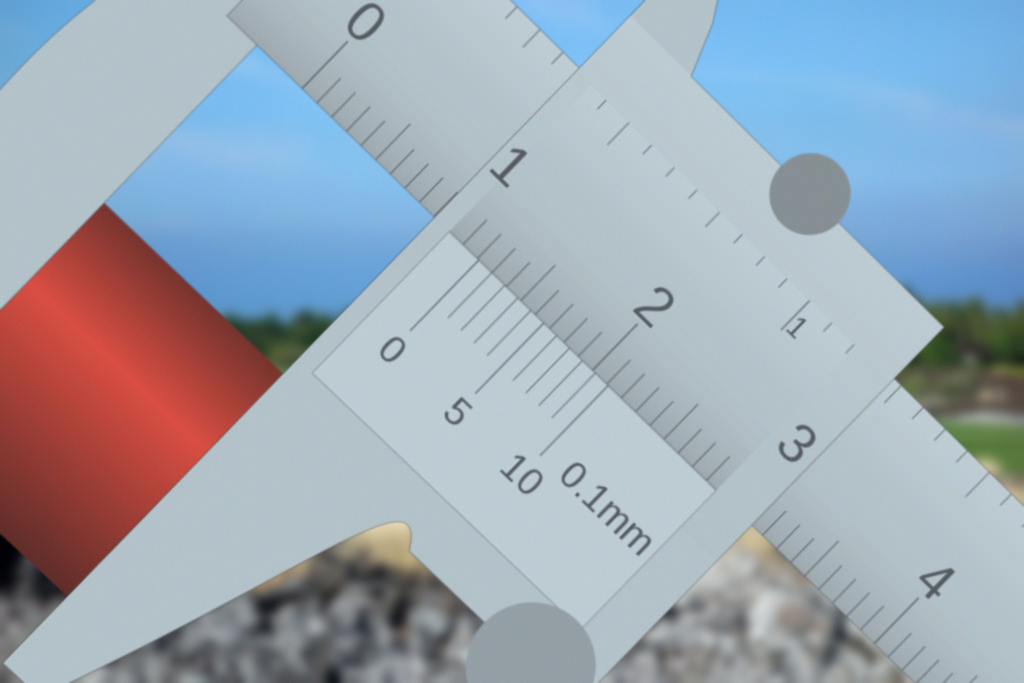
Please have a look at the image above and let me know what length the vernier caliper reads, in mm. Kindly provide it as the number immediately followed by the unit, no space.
12.1mm
